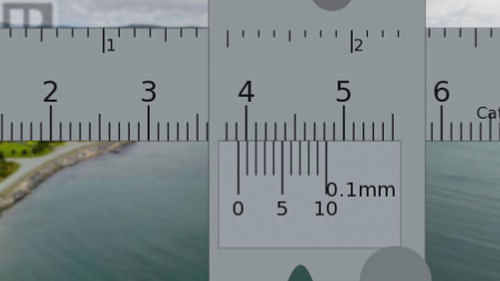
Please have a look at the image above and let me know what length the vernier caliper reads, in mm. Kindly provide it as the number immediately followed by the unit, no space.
39.2mm
